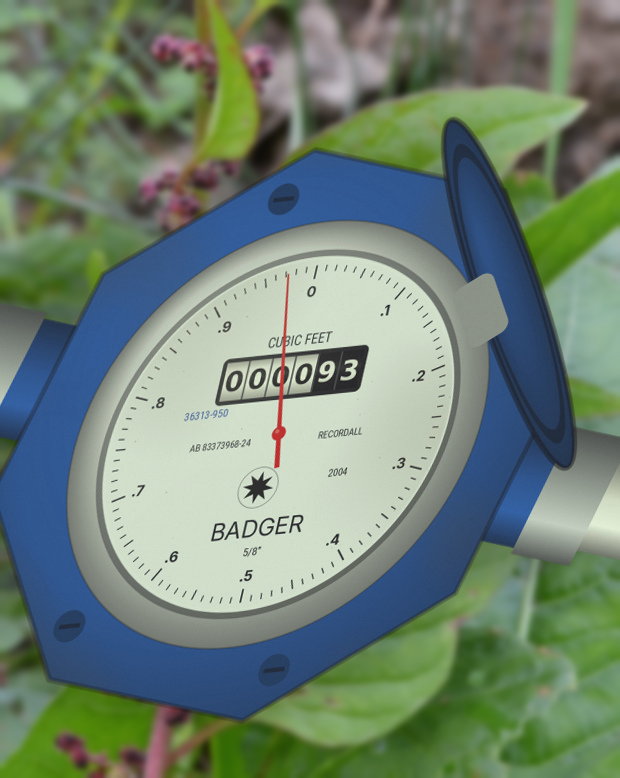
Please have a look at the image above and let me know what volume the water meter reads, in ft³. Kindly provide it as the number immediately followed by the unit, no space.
92.97ft³
